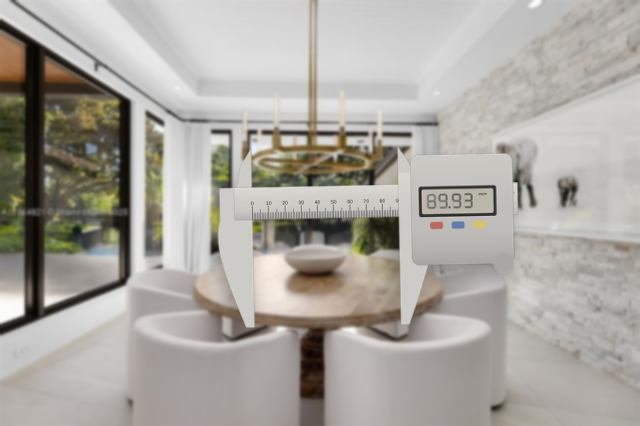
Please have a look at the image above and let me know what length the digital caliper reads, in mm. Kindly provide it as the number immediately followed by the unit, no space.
89.93mm
